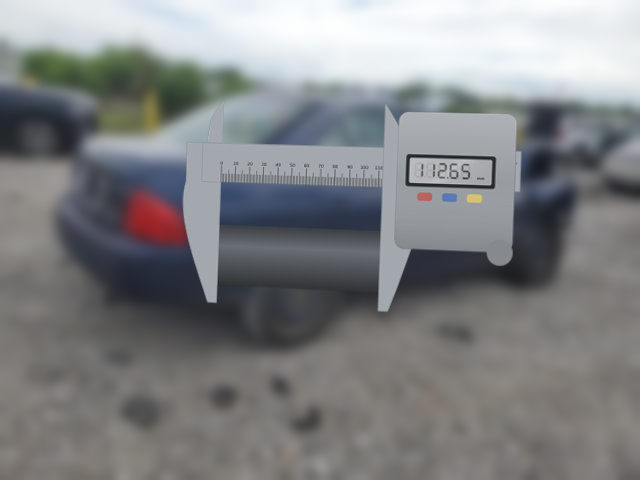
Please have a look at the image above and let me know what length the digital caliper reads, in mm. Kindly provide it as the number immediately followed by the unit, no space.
112.65mm
